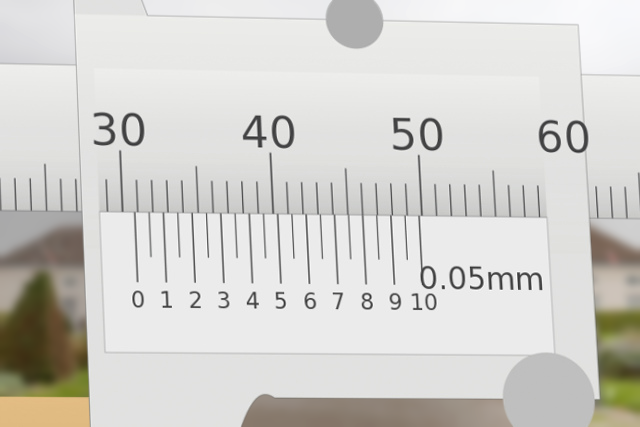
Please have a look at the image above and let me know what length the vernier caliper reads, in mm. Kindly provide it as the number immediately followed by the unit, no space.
30.8mm
